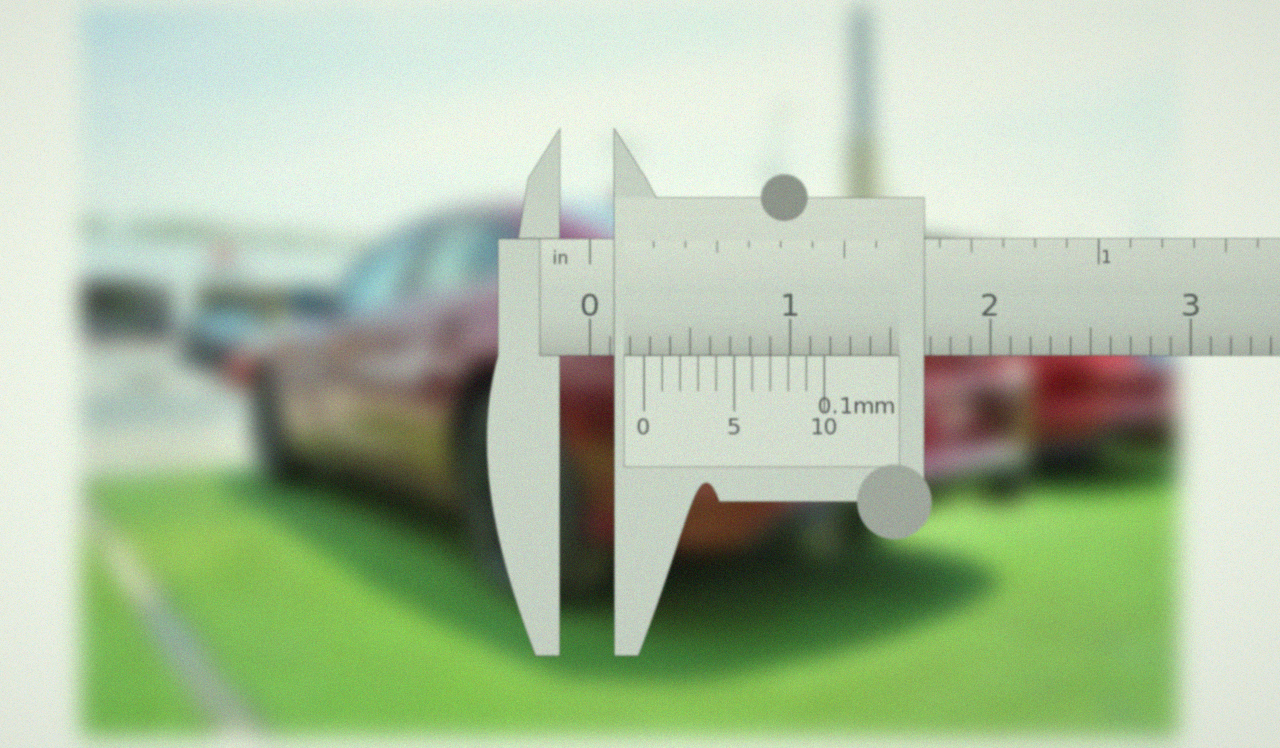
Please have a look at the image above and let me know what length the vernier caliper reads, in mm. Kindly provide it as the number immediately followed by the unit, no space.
2.7mm
